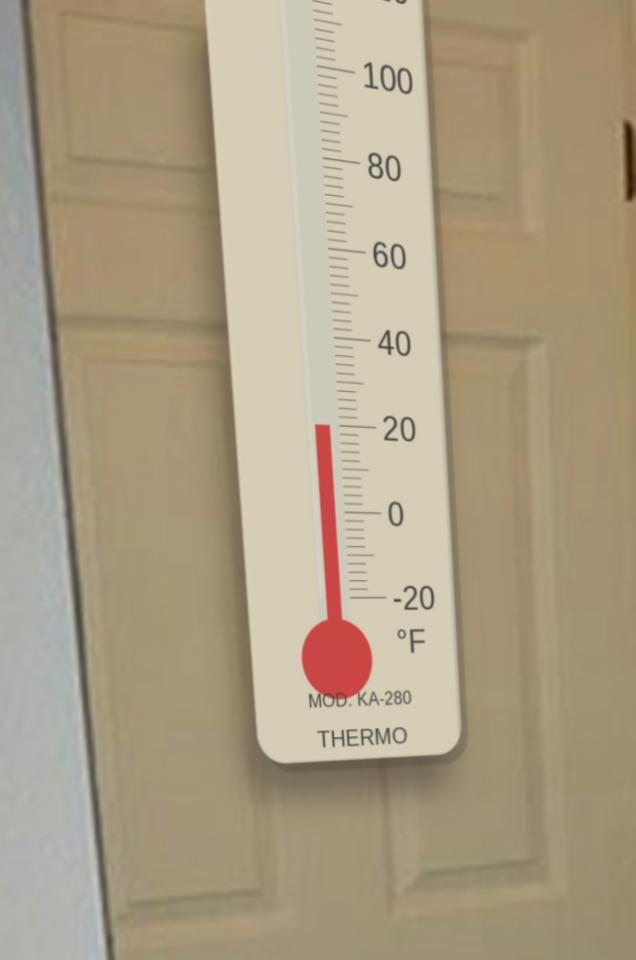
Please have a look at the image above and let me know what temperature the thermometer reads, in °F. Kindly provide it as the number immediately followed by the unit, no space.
20°F
